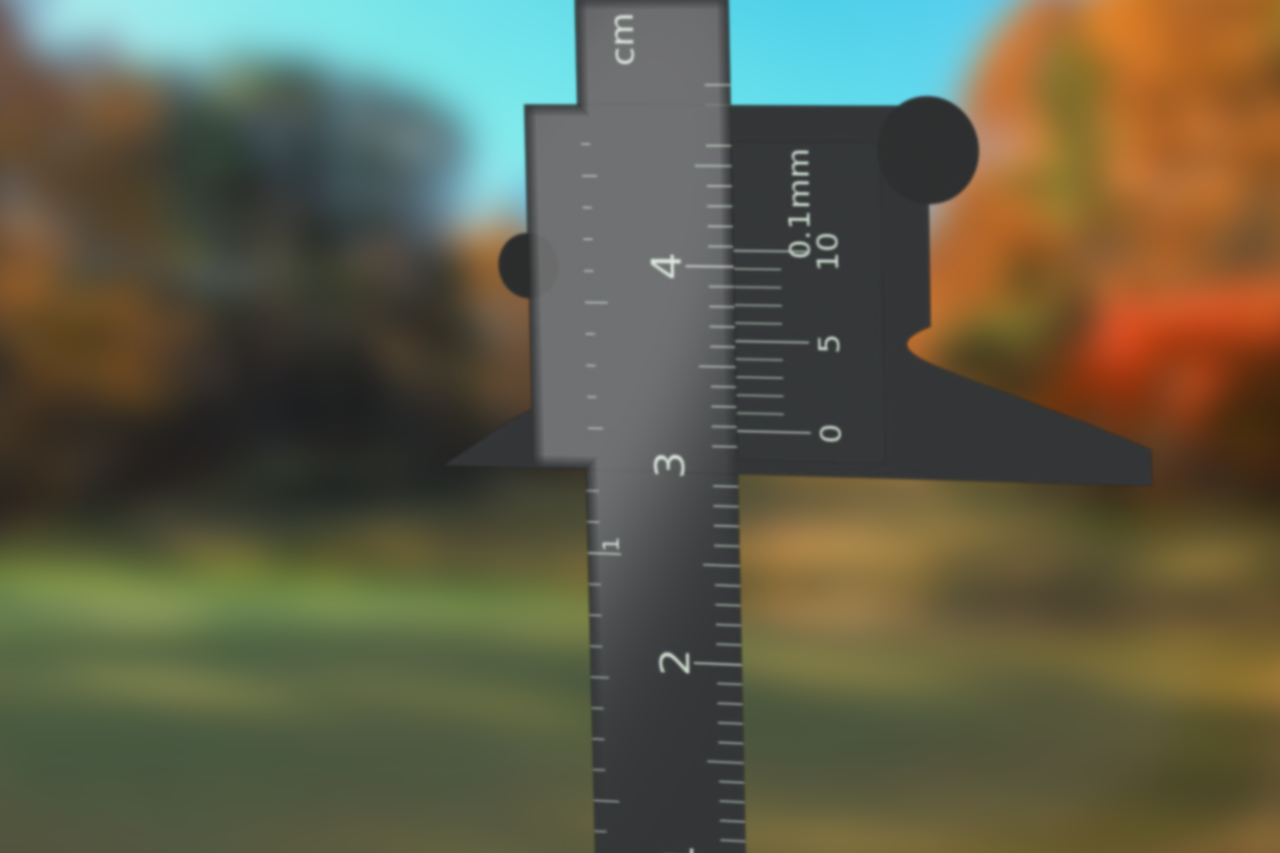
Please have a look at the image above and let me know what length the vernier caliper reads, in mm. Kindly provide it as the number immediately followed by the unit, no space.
31.8mm
